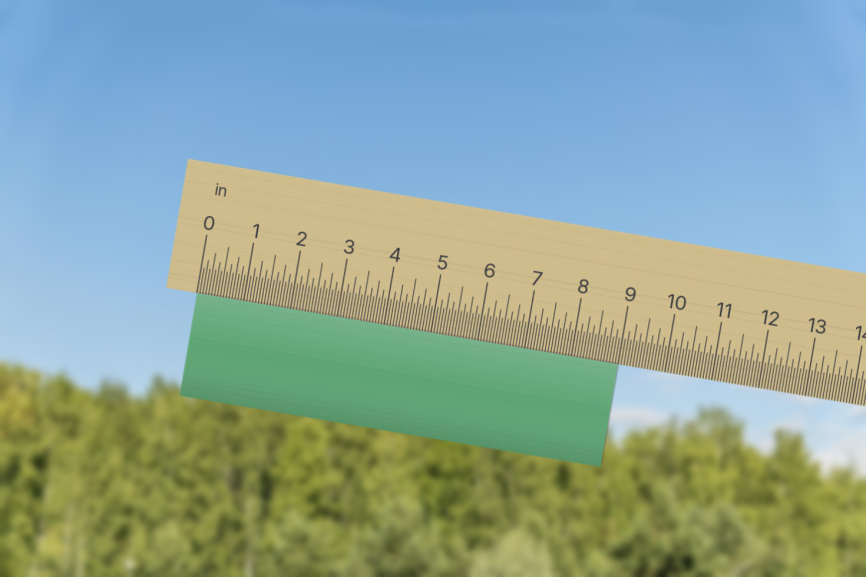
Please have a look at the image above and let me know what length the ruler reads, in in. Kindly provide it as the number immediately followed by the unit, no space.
9in
